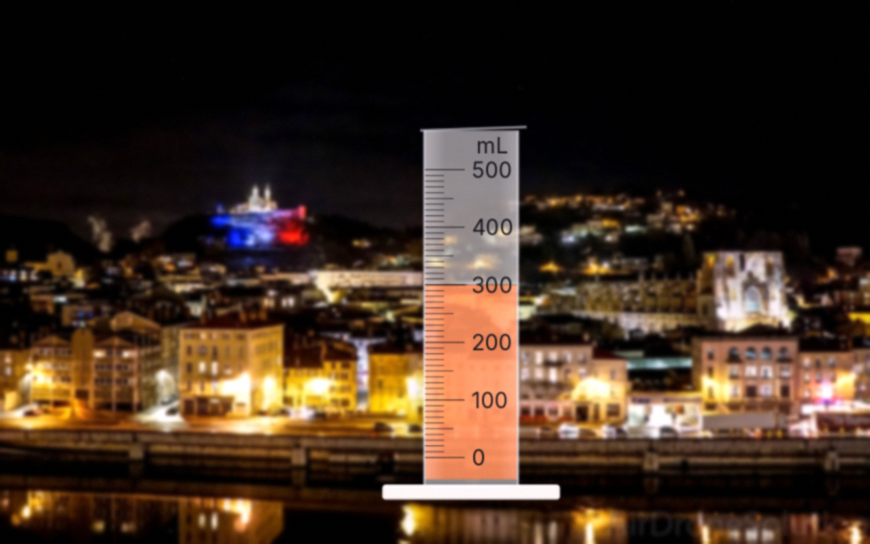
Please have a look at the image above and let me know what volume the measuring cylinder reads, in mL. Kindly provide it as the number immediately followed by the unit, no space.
300mL
